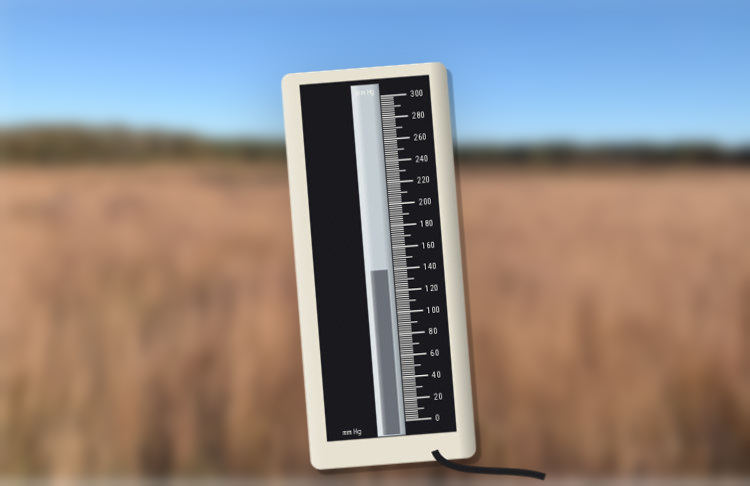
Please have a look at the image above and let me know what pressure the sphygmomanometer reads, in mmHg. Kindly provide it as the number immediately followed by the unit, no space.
140mmHg
